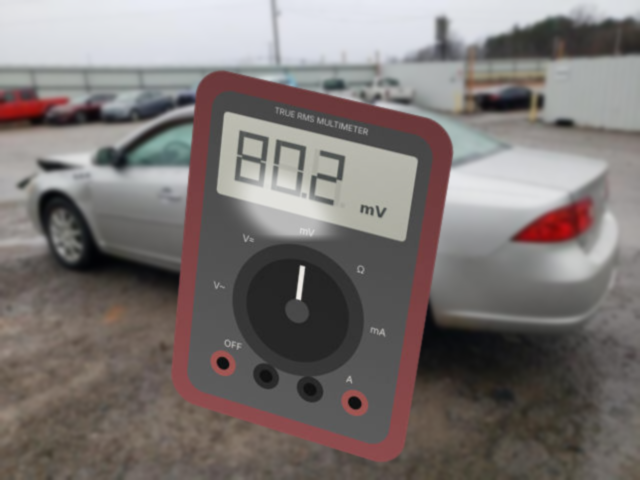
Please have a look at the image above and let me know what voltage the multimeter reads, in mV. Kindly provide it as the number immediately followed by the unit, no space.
80.2mV
